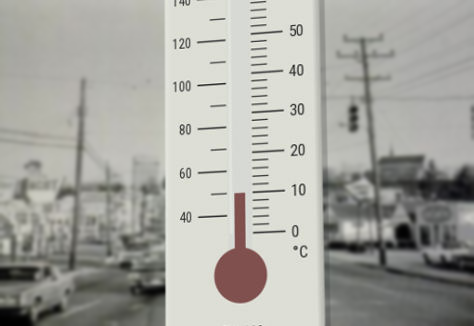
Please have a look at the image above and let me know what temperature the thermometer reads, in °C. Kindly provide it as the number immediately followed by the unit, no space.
10°C
